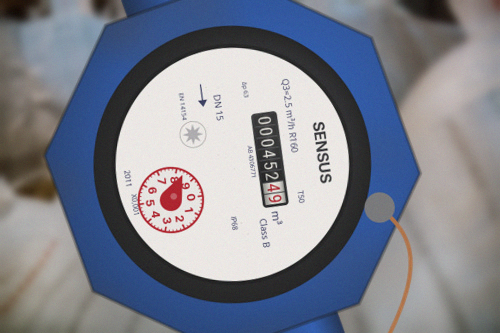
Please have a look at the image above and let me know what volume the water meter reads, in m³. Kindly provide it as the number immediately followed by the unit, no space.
452.498m³
